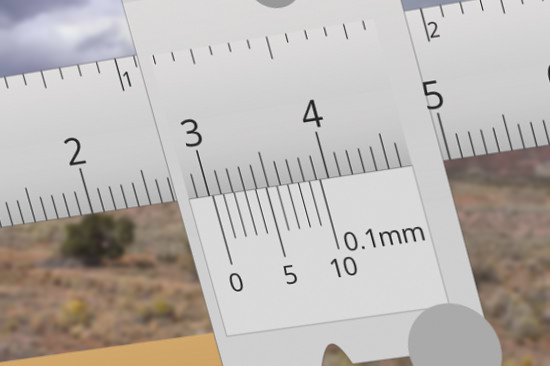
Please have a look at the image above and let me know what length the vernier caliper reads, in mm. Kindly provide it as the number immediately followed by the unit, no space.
30.3mm
